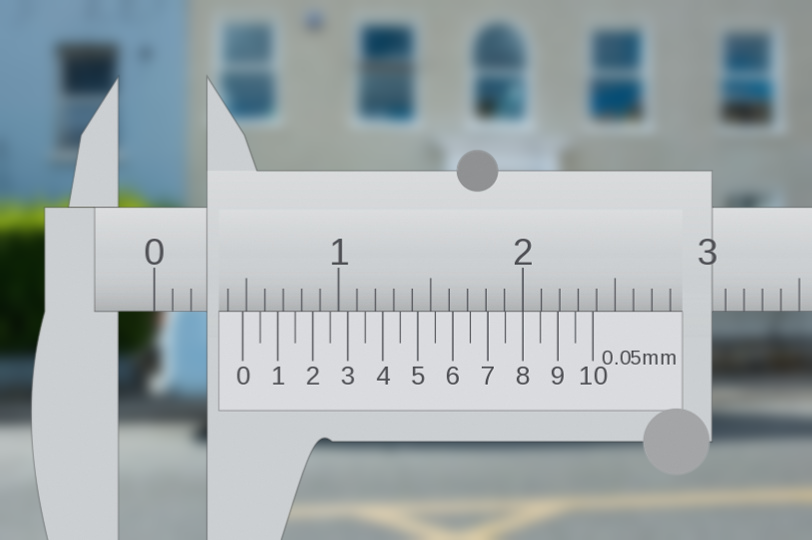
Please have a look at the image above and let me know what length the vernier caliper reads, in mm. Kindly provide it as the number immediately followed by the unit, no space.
4.8mm
